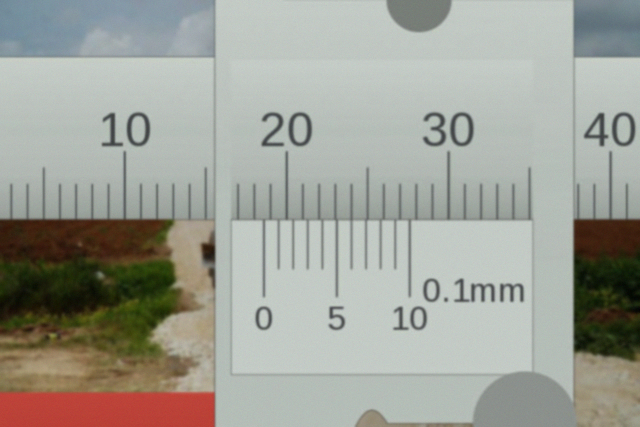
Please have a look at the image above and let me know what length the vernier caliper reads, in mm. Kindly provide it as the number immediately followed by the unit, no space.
18.6mm
